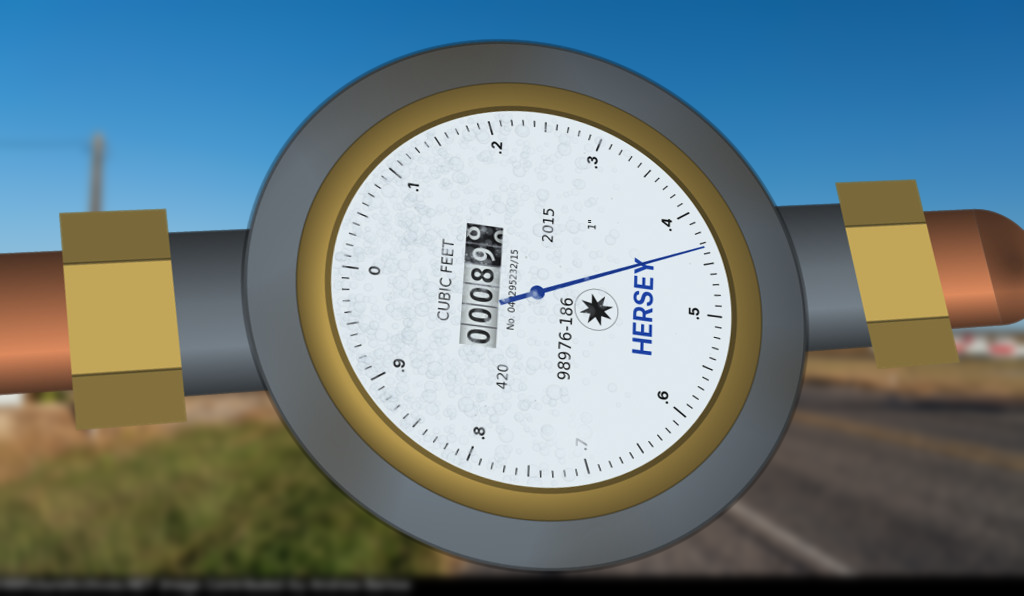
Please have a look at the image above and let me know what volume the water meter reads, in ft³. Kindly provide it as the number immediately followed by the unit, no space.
898.43ft³
